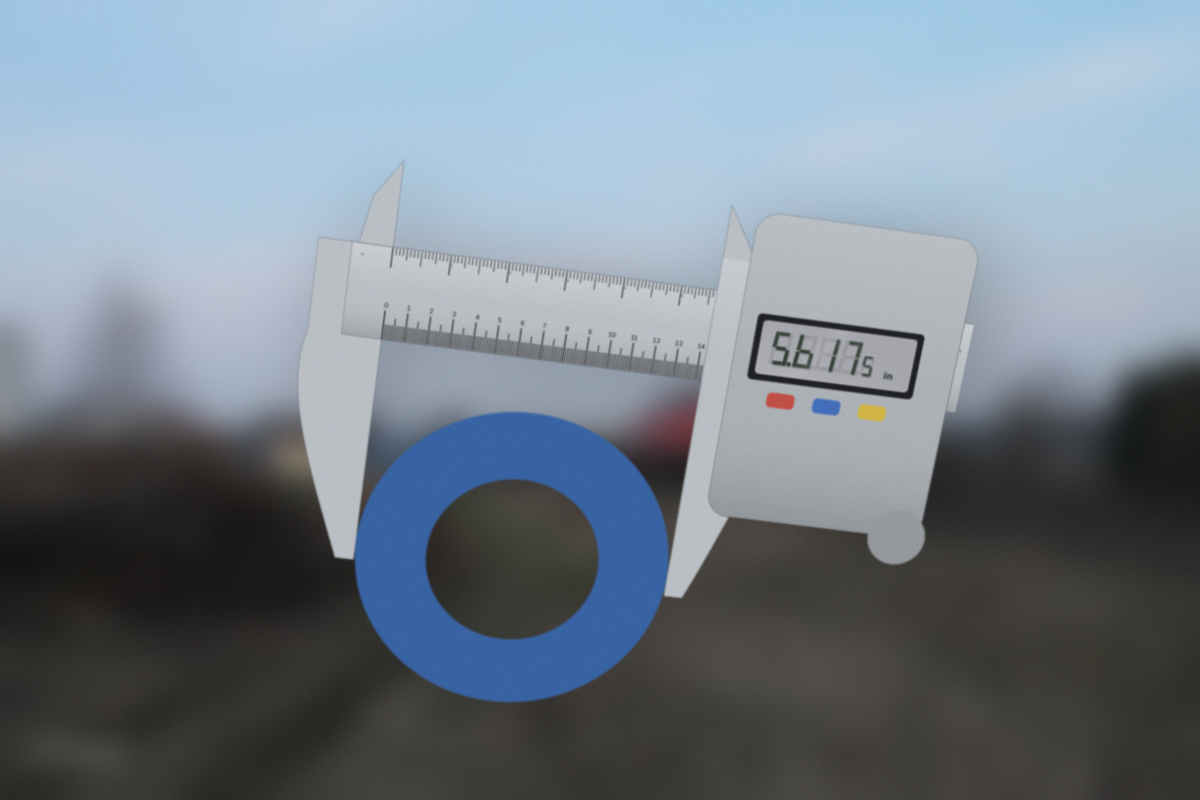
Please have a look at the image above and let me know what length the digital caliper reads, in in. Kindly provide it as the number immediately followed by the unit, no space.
5.6175in
